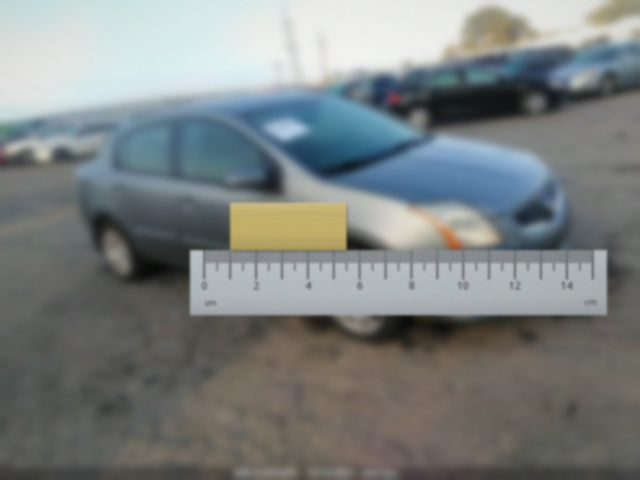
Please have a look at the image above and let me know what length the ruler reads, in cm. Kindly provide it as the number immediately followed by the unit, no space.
4.5cm
